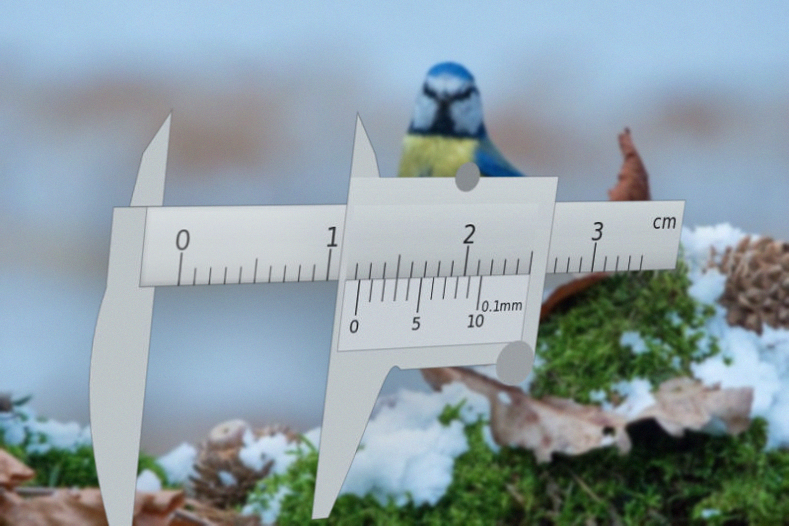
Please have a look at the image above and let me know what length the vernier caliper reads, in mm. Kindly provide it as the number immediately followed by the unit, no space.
12.3mm
